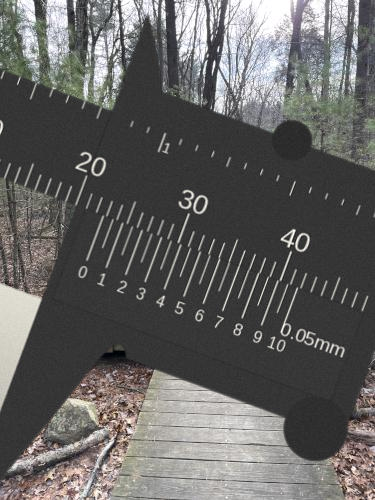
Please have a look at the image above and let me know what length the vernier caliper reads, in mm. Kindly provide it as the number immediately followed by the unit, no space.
22.7mm
